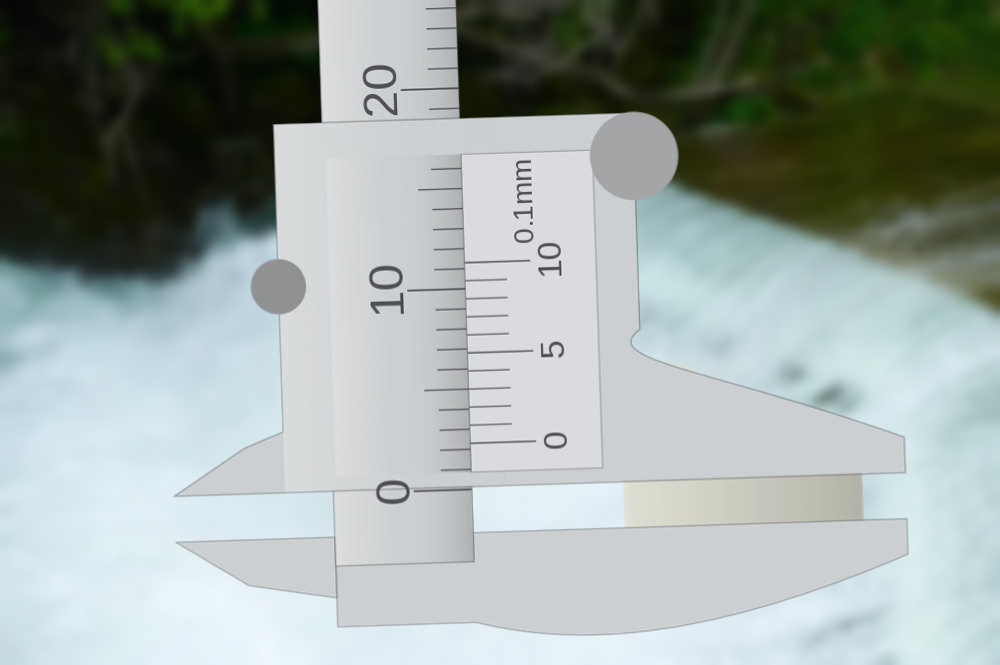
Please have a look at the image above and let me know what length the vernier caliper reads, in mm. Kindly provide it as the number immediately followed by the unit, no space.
2.3mm
